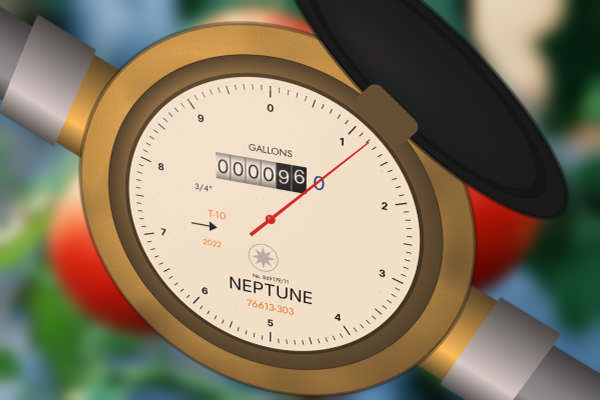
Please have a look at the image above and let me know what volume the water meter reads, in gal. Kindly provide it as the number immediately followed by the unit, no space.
961.2gal
